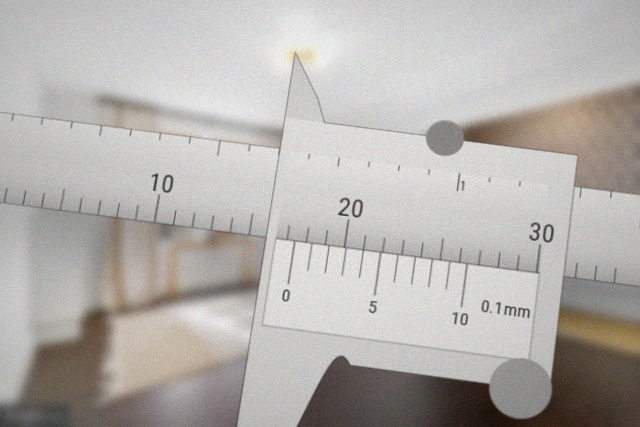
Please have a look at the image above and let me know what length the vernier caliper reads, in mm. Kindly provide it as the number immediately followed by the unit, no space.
17.4mm
